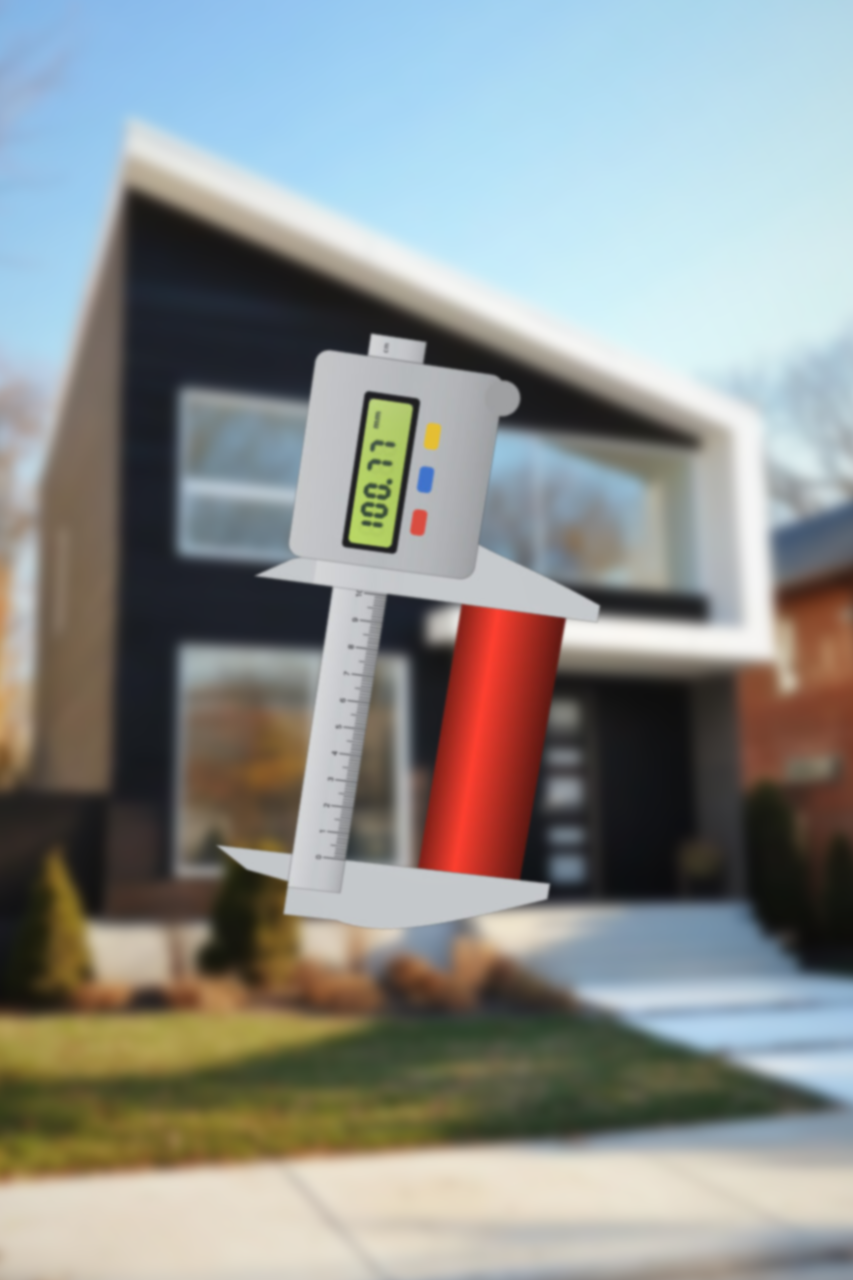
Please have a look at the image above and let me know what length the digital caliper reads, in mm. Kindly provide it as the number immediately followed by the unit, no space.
100.77mm
